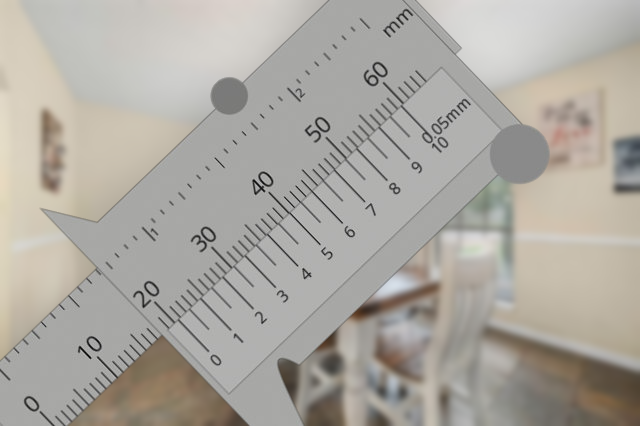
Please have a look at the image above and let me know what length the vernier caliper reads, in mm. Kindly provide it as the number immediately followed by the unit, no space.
20.6mm
